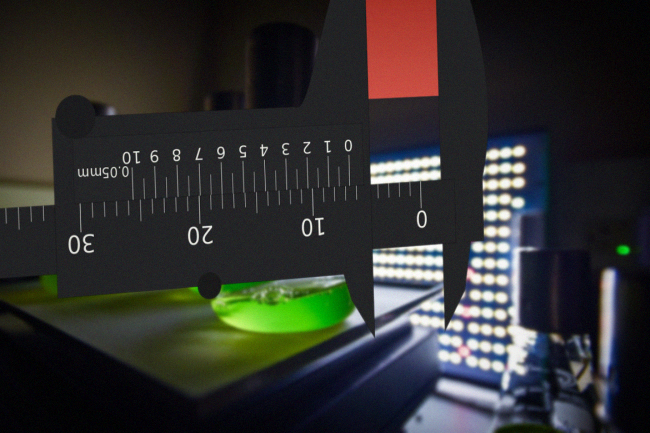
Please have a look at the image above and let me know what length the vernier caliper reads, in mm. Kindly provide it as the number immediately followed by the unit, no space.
6.6mm
